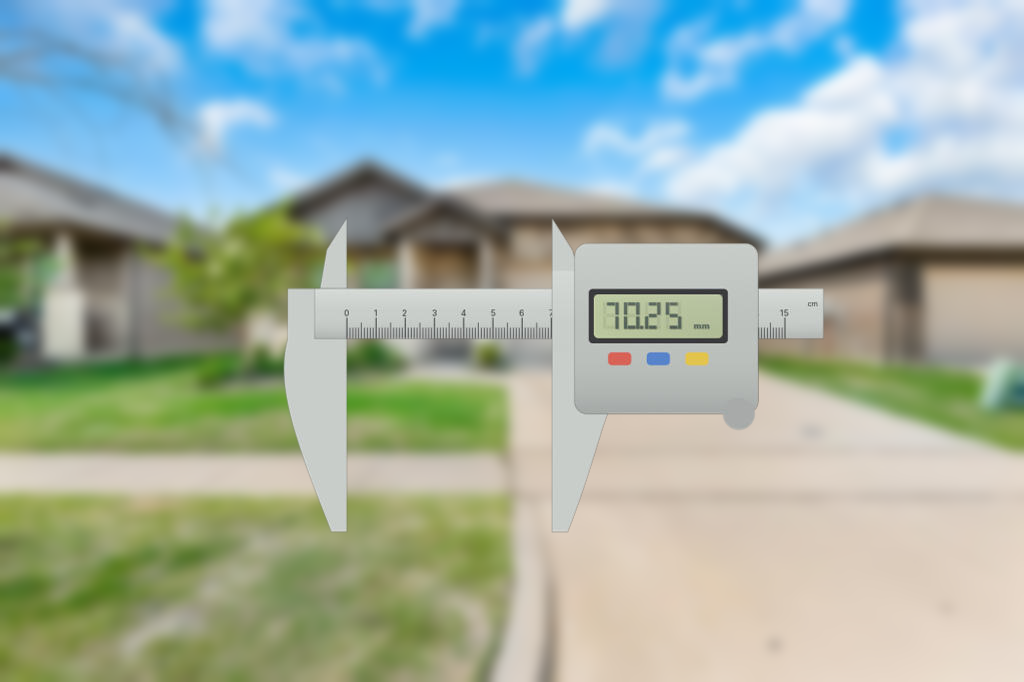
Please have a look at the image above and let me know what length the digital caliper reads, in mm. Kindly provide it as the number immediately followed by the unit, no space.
70.25mm
